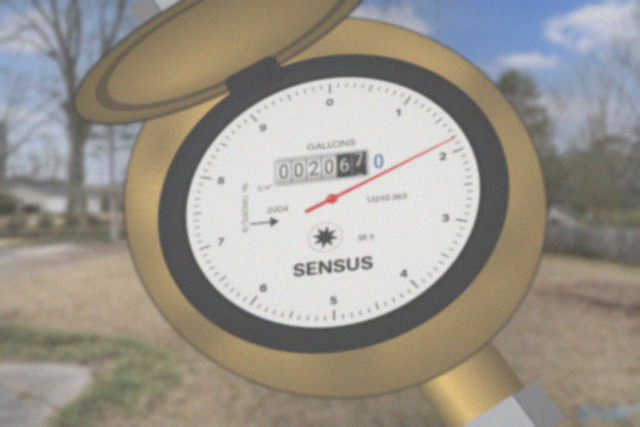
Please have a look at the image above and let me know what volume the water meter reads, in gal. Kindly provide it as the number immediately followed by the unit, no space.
20671.8gal
